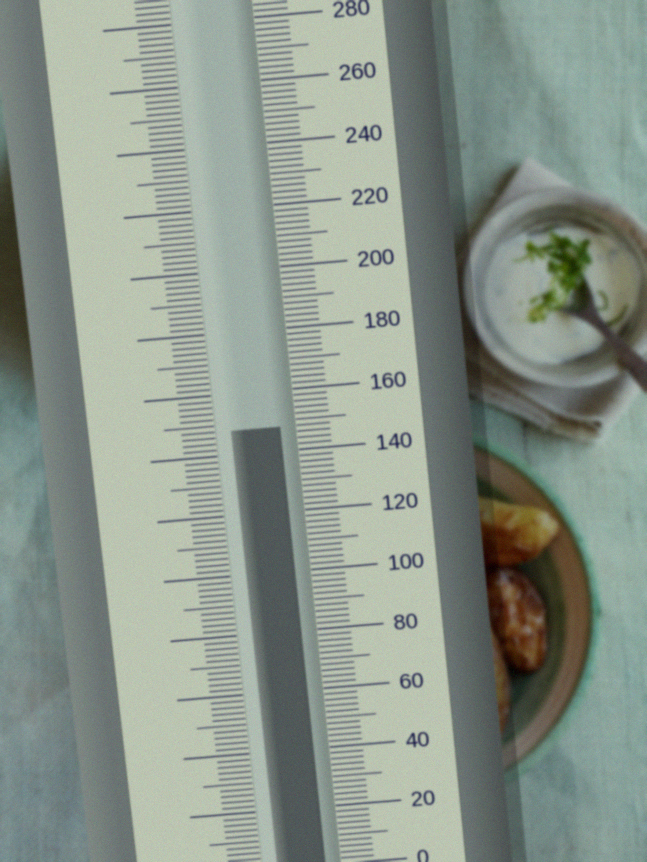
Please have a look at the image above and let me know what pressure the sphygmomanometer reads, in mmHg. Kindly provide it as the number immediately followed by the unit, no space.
148mmHg
